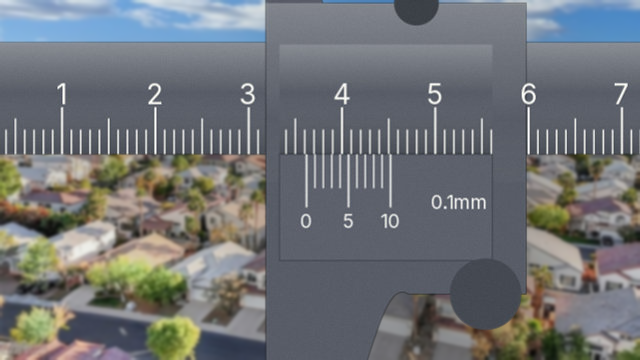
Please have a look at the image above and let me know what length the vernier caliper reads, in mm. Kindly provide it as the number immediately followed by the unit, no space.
36.2mm
